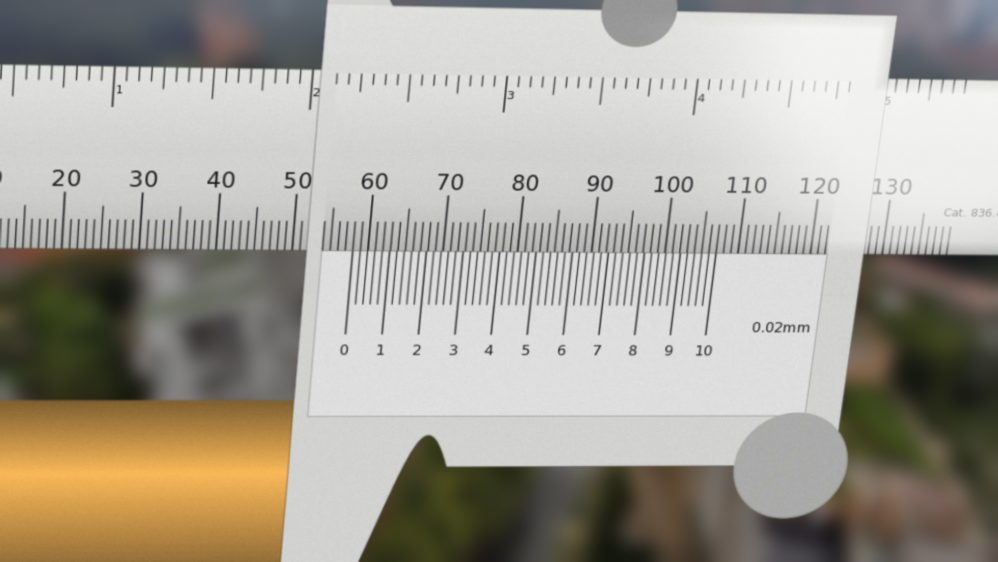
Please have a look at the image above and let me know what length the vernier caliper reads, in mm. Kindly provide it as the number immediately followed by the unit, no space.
58.0mm
